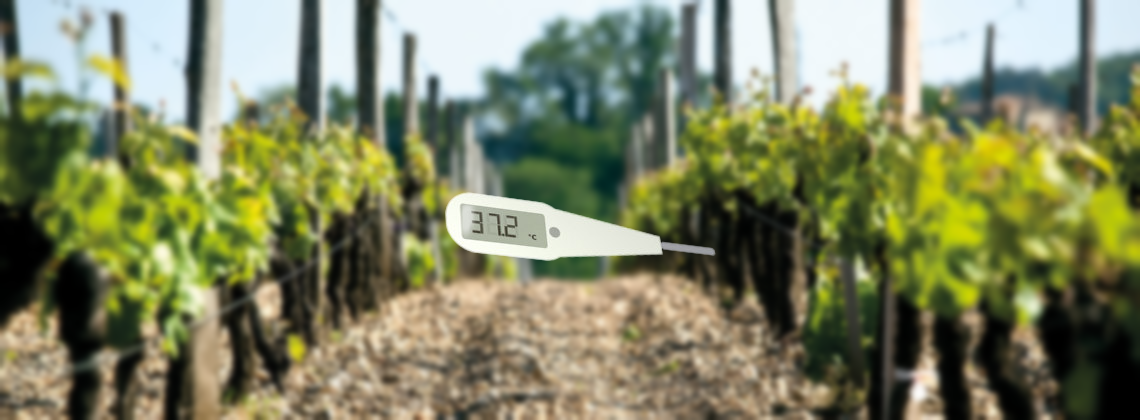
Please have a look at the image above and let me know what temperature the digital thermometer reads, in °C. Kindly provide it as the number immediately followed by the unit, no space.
37.2°C
